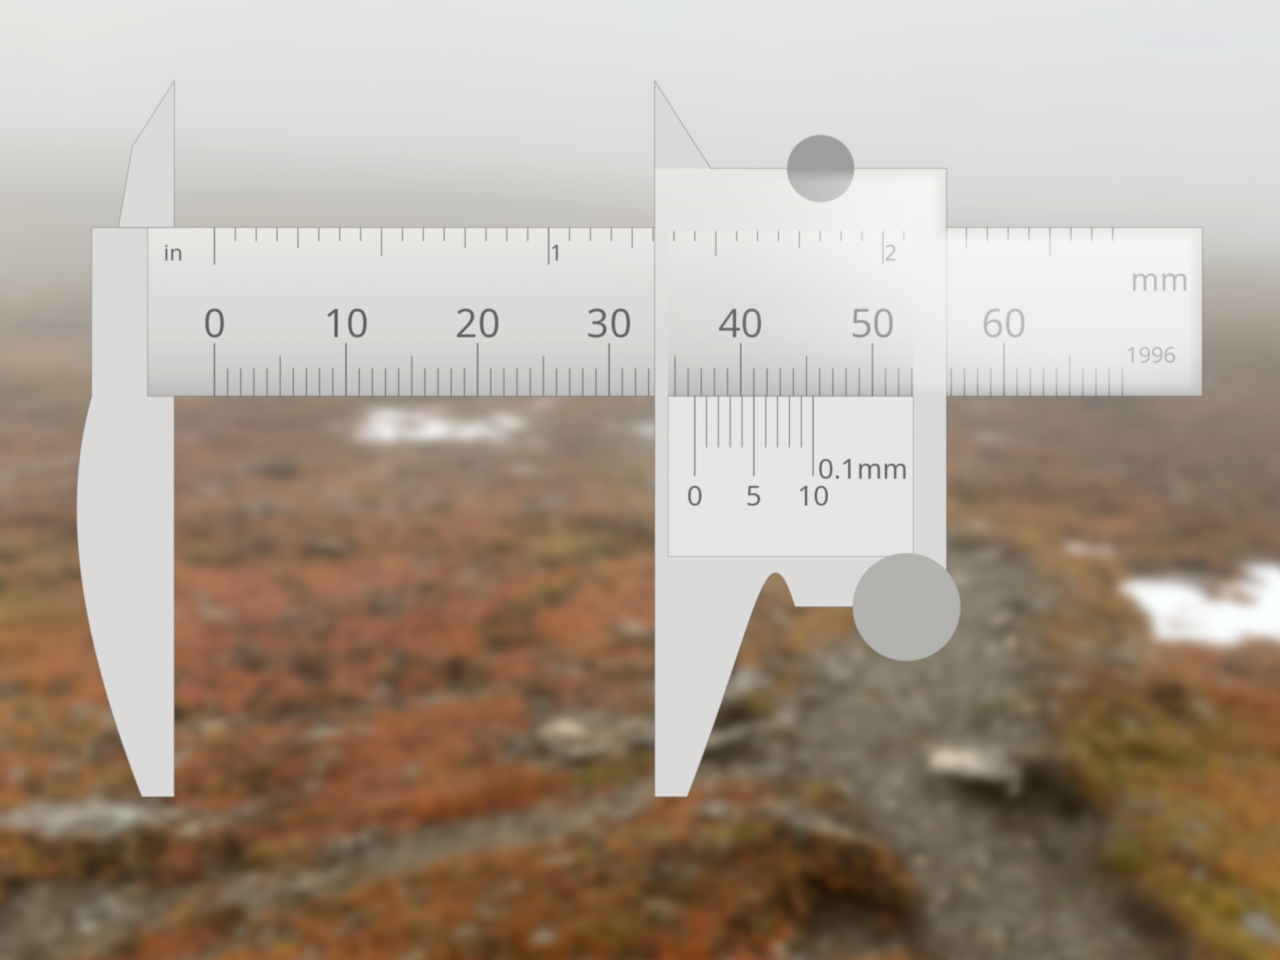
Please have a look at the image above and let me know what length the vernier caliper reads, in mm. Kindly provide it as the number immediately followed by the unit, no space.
36.5mm
